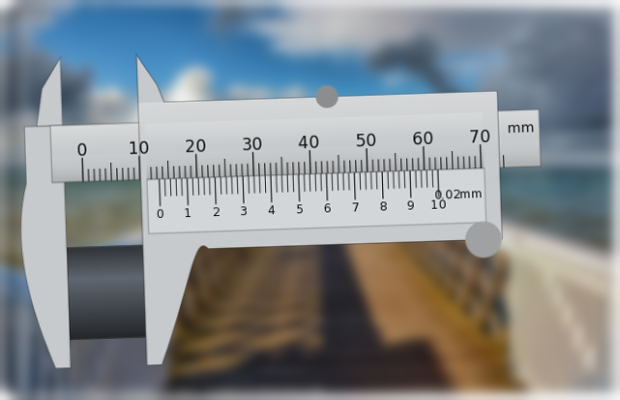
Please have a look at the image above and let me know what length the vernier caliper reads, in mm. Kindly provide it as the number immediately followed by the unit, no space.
13.4mm
